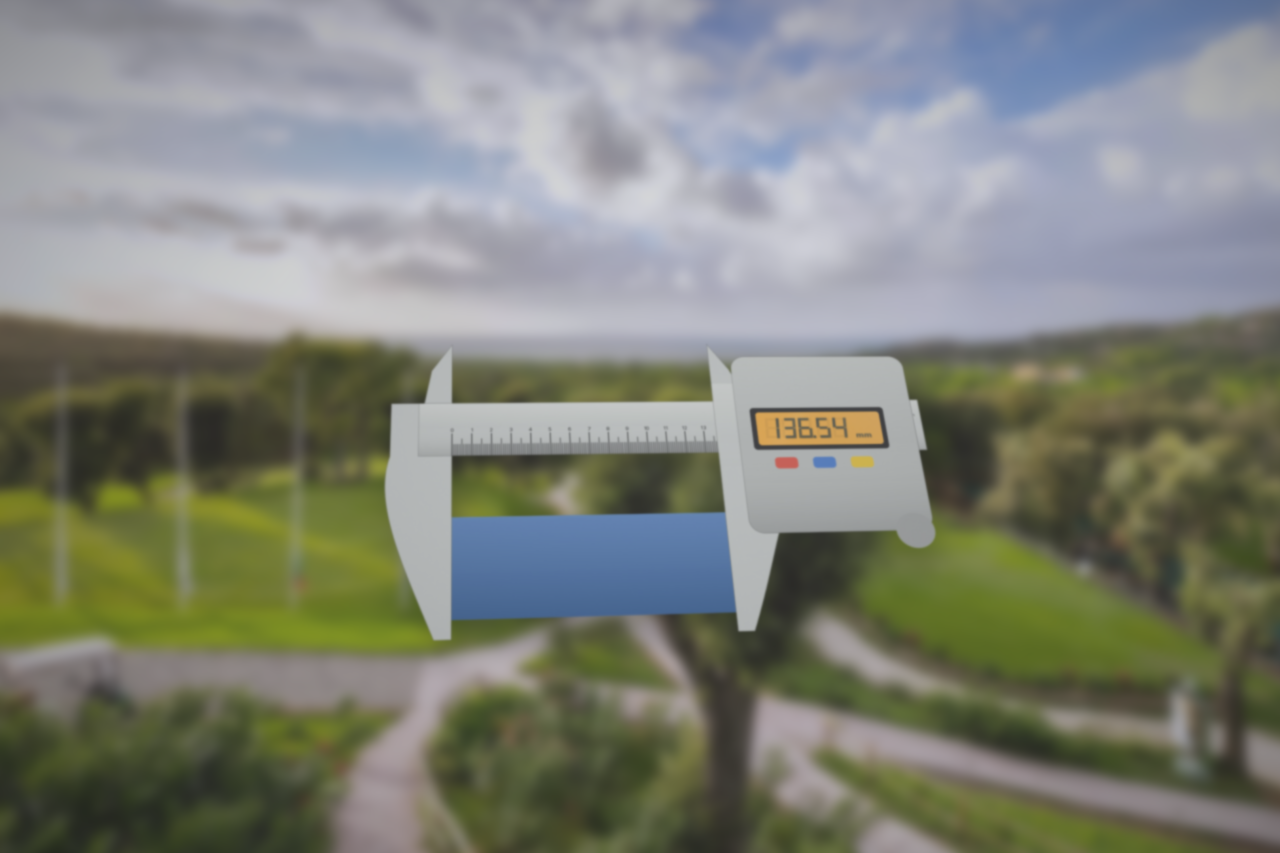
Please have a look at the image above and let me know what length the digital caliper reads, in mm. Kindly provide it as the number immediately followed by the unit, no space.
136.54mm
